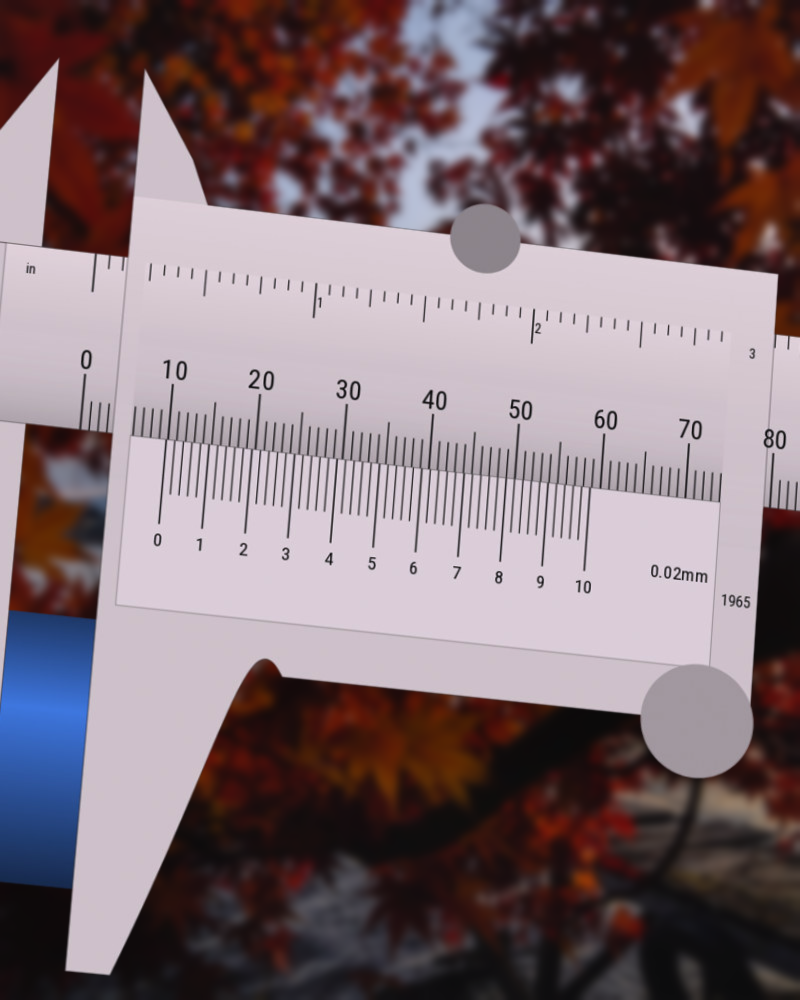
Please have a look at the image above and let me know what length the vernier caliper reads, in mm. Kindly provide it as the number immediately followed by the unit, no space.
9.8mm
